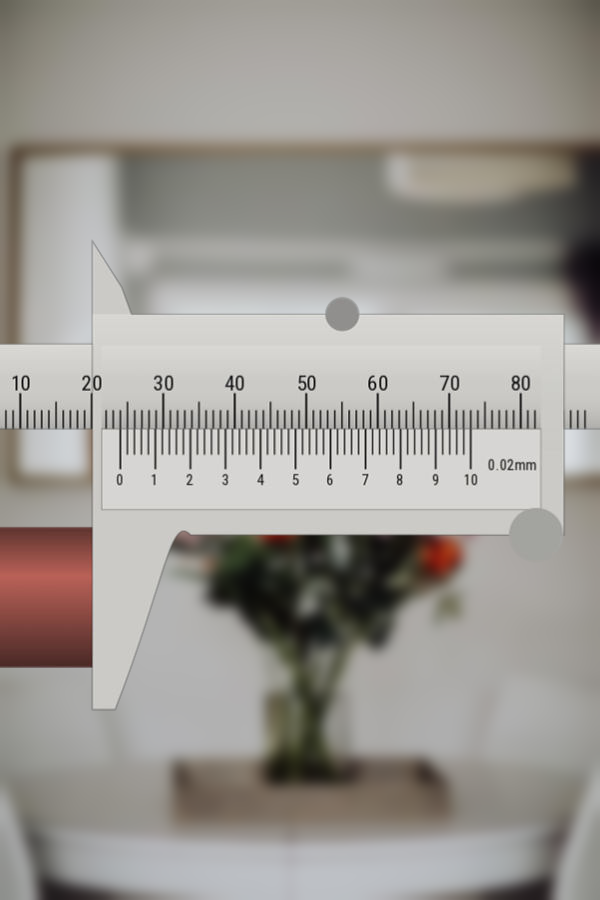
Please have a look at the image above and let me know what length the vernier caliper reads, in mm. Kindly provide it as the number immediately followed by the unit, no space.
24.0mm
